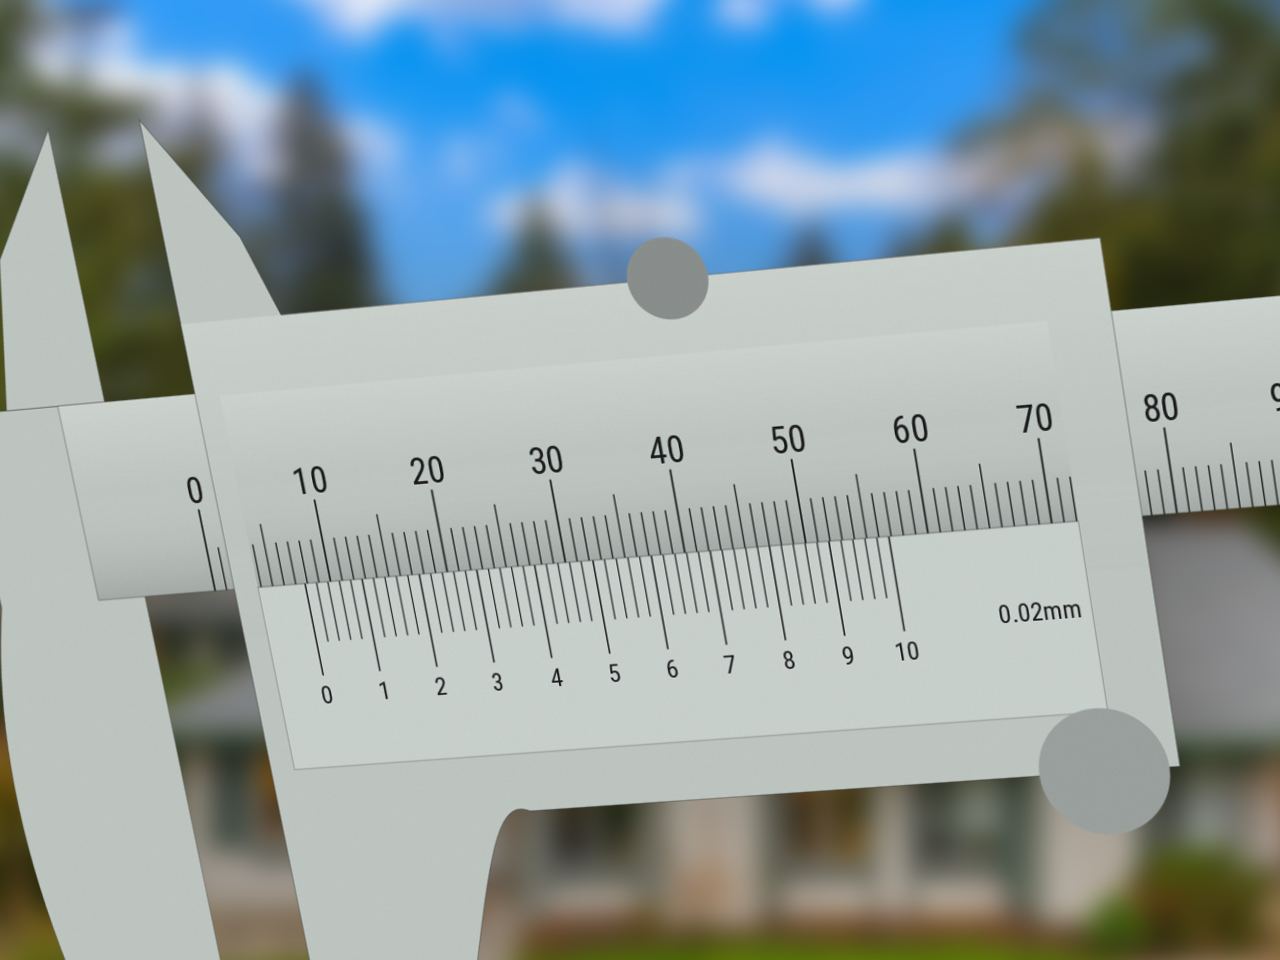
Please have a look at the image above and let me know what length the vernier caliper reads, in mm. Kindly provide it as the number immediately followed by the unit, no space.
7.8mm
